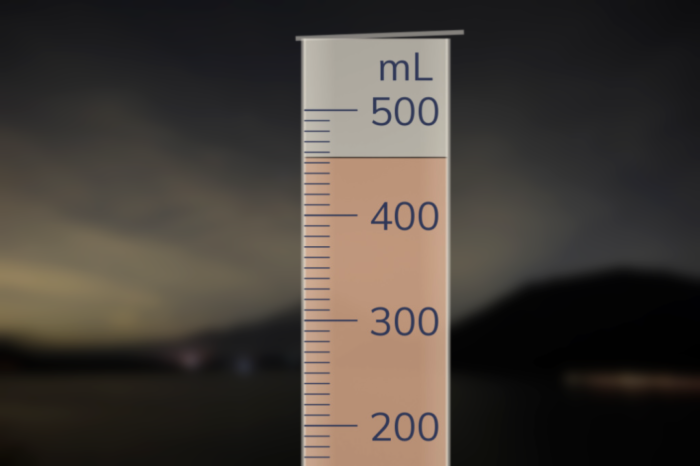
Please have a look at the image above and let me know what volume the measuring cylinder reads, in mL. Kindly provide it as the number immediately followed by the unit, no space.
455mL
